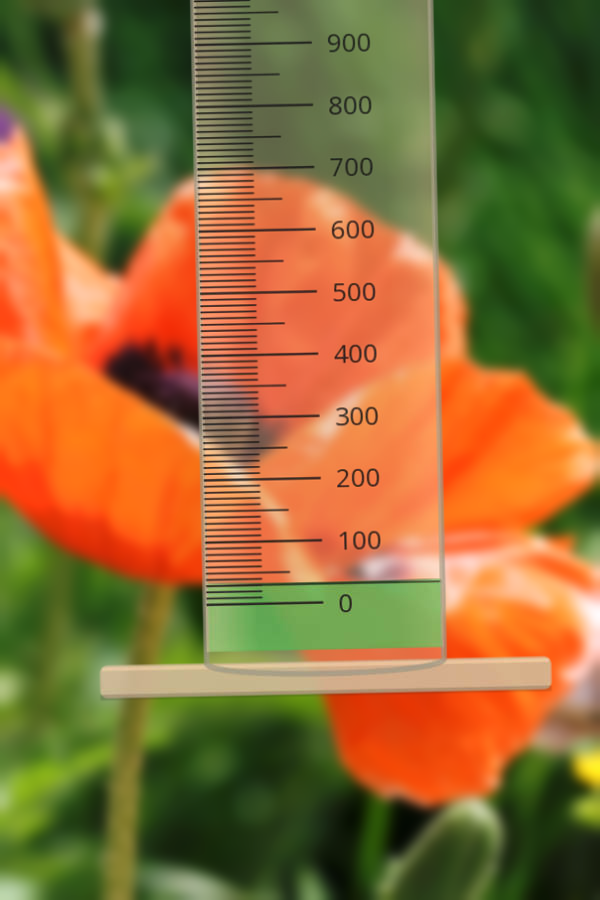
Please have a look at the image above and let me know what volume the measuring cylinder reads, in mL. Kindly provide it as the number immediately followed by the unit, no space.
30mL
